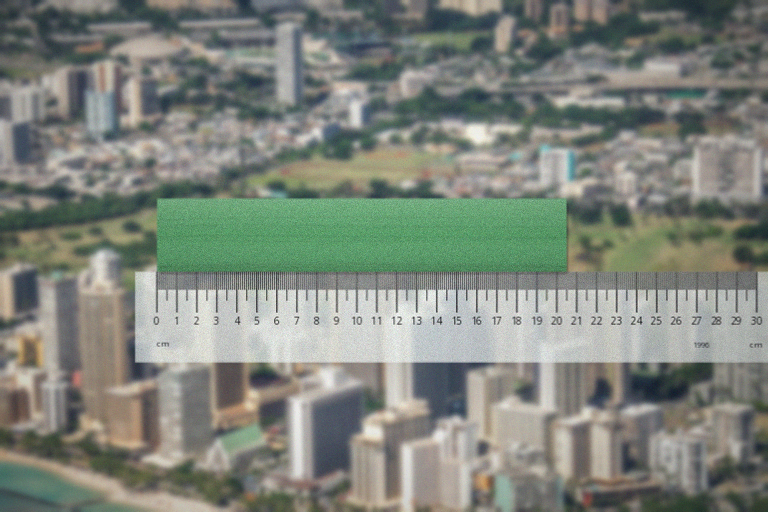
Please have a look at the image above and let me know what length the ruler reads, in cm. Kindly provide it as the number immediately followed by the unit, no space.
20.5cm
